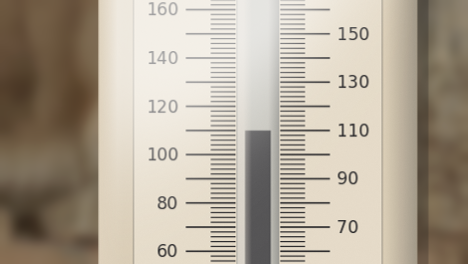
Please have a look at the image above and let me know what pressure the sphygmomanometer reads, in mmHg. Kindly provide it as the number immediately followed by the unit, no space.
110mmHg
